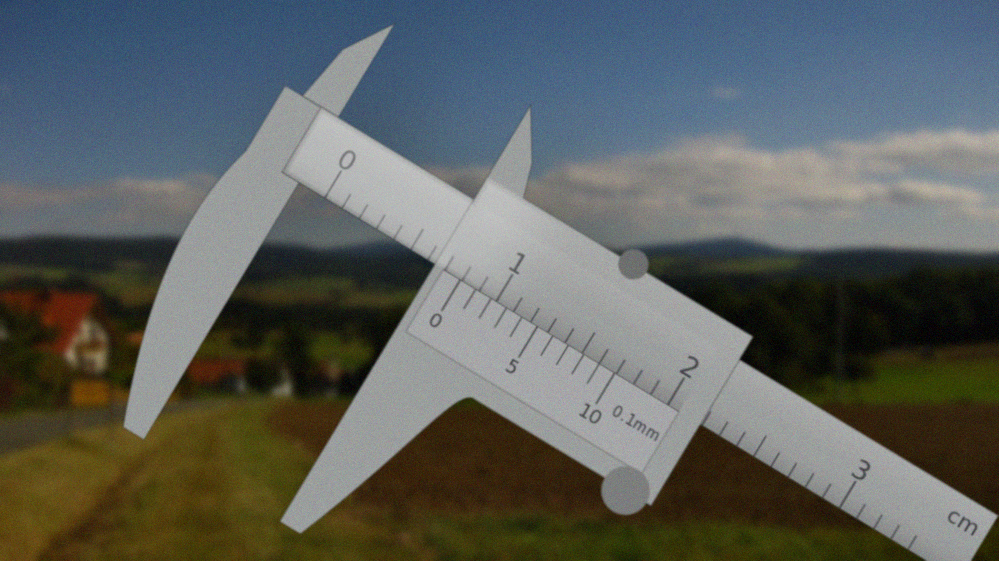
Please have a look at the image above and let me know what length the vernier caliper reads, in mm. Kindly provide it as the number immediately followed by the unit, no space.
7.9mm
